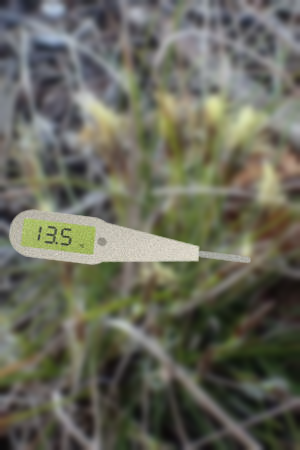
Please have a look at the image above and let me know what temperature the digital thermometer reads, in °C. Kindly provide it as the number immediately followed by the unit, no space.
13.5°C
